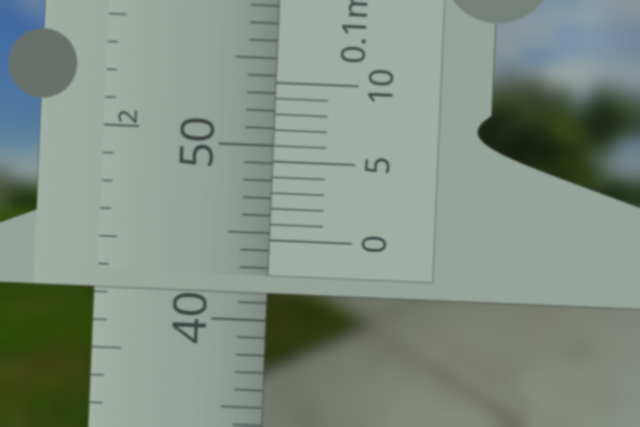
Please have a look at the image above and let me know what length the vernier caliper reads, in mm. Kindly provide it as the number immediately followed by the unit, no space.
44.6mm
